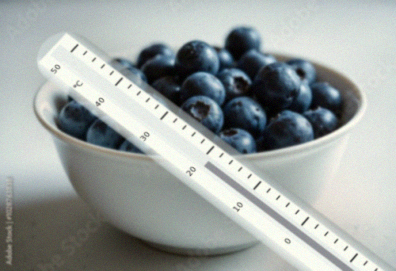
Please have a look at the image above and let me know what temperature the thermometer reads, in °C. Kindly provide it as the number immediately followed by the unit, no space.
19°C
